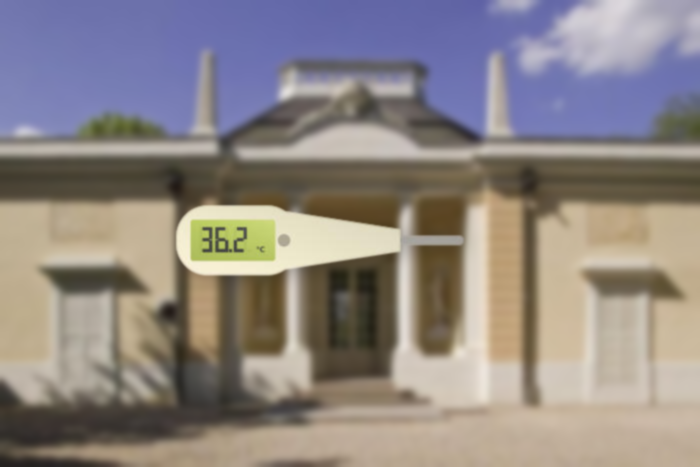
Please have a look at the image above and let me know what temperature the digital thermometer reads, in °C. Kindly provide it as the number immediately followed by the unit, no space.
36.2°C
